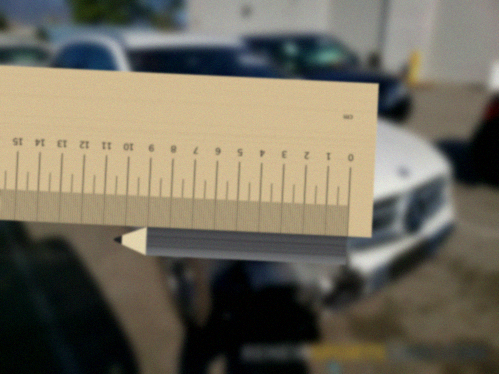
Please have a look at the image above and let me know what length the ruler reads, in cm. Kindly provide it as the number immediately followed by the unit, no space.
10.5cm
